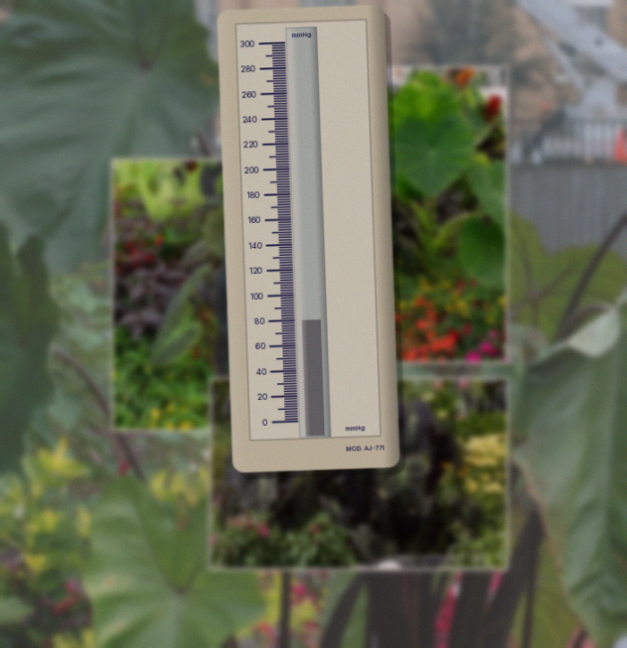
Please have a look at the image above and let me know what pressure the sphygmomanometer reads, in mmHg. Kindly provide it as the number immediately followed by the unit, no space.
80mmHg
